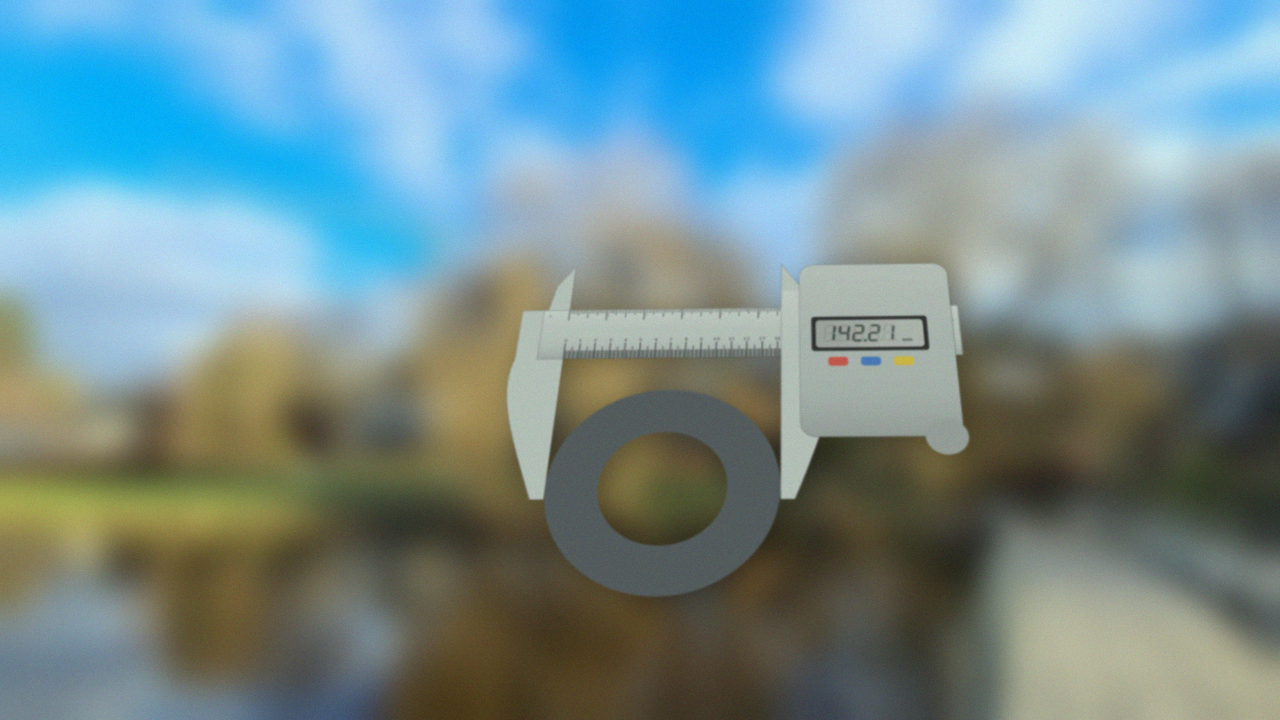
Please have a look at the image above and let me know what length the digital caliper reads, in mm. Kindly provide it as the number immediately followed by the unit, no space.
142.21mm
